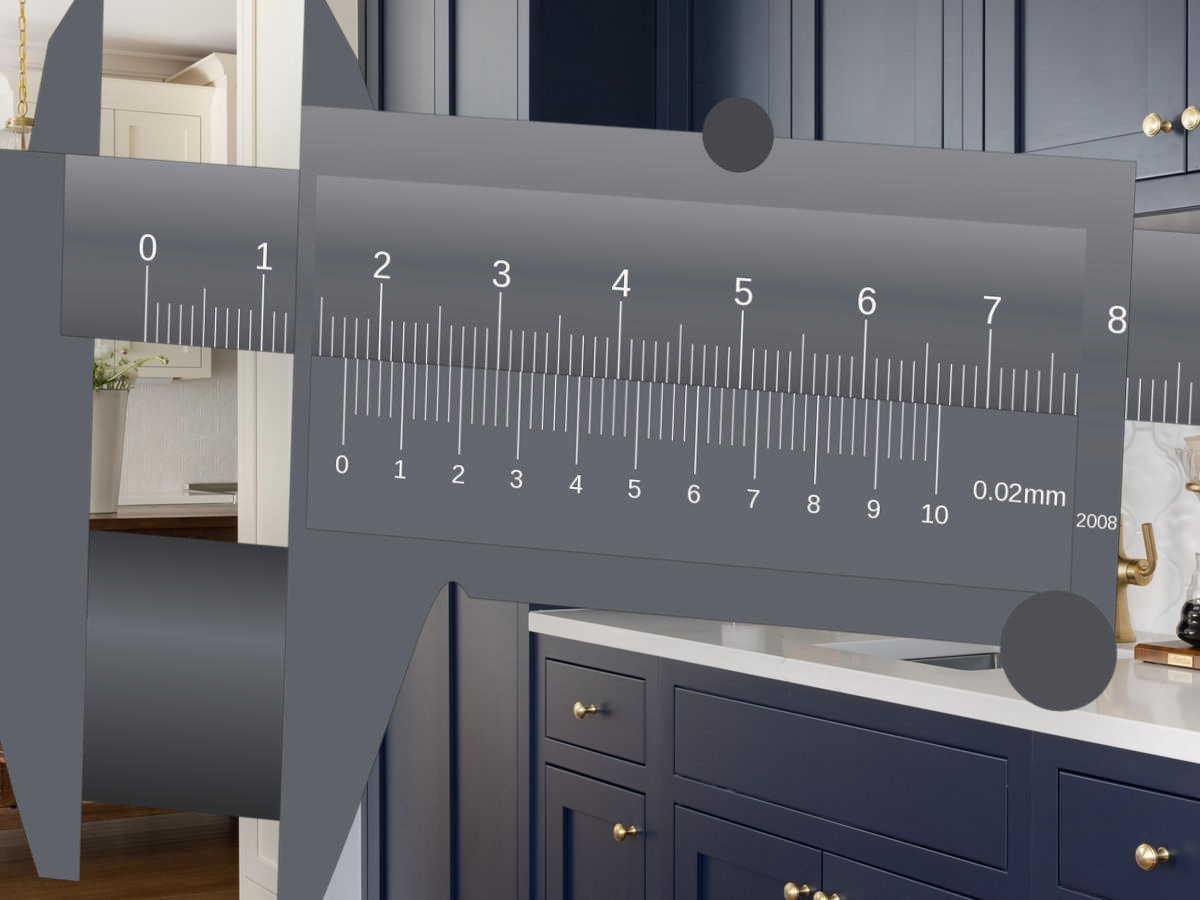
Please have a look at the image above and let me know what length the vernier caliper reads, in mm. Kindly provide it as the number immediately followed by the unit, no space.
17.2mm
